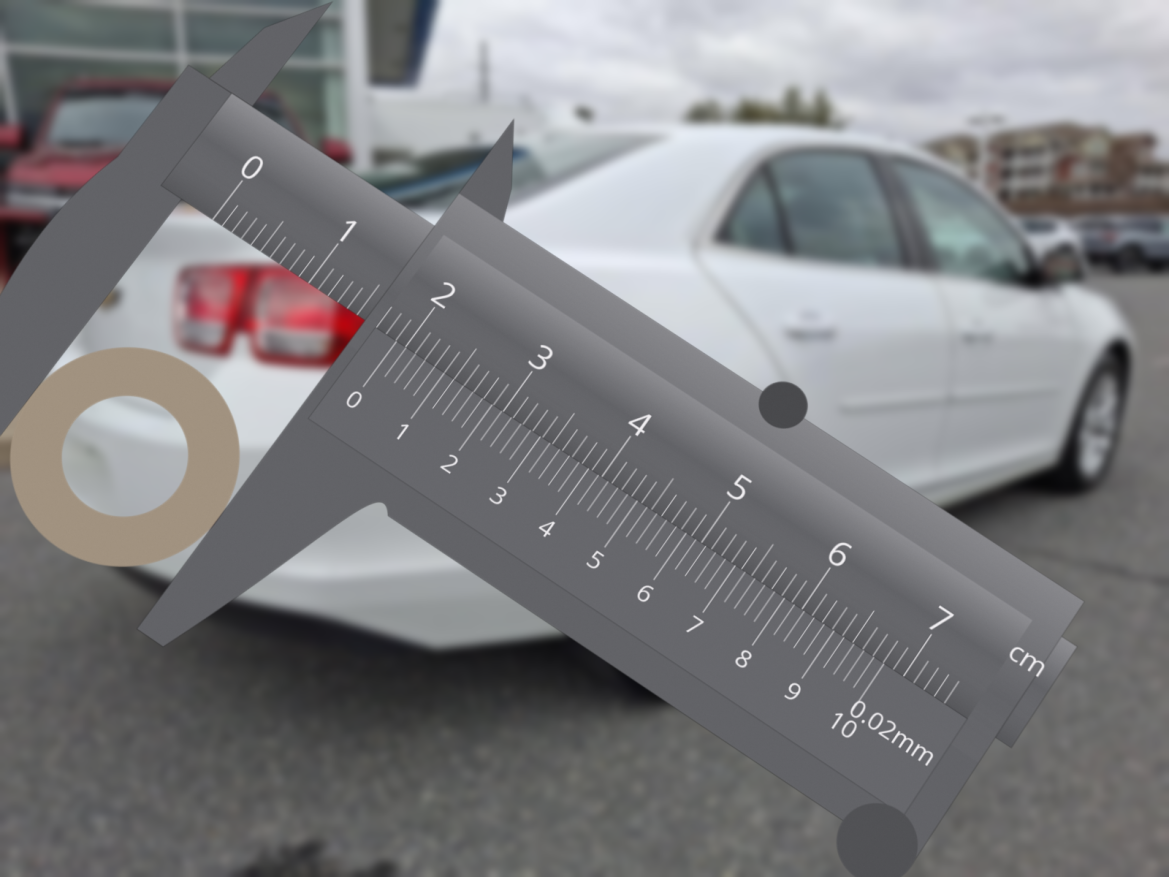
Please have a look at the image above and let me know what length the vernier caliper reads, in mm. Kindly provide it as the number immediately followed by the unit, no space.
19.1mm
